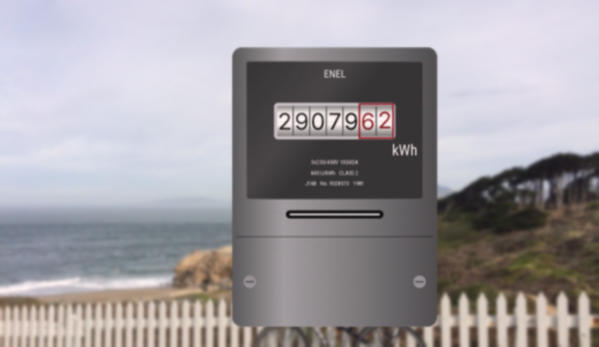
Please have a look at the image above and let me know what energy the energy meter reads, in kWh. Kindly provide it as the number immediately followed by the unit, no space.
29079.62kWh
